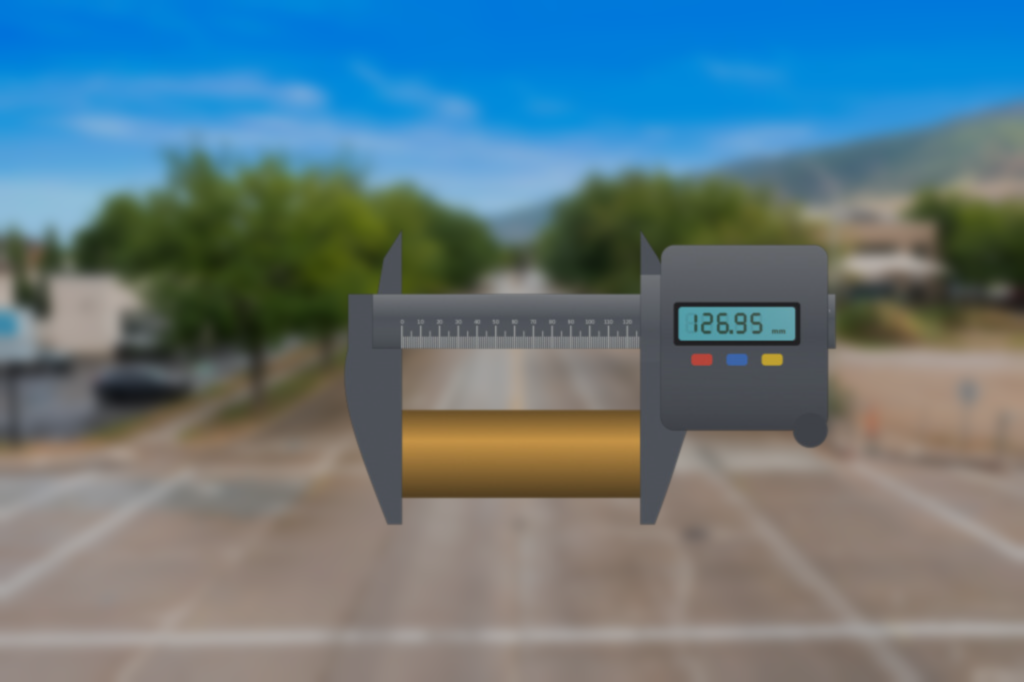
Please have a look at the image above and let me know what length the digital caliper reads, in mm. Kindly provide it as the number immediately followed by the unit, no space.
126.95mm
